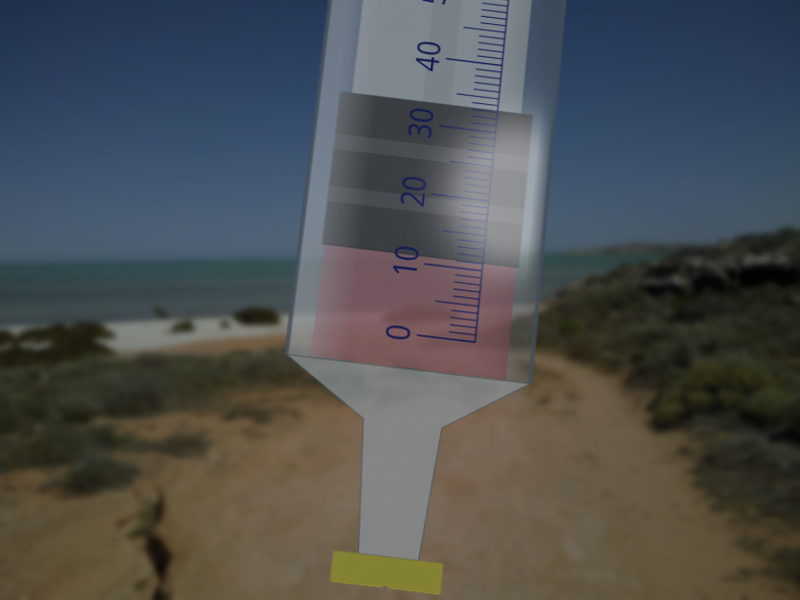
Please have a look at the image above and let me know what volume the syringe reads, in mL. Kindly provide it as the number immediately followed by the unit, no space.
11mL
